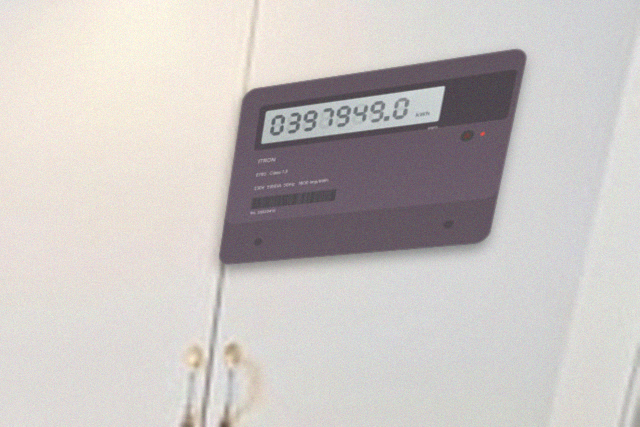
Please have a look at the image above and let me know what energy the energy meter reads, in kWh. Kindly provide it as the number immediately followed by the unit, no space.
397949.0kWh
